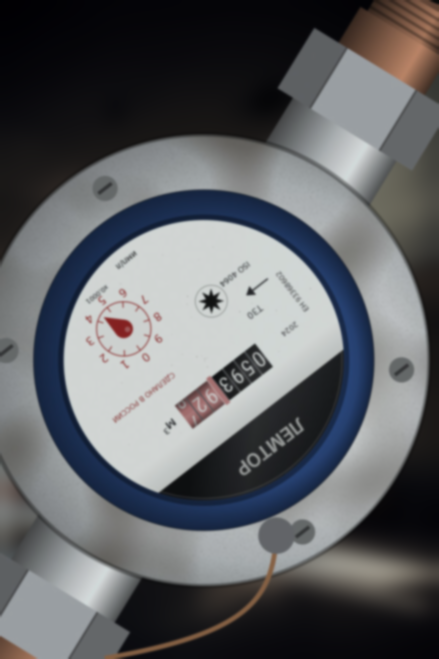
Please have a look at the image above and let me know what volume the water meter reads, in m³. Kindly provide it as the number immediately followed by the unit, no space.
593.9274m³
